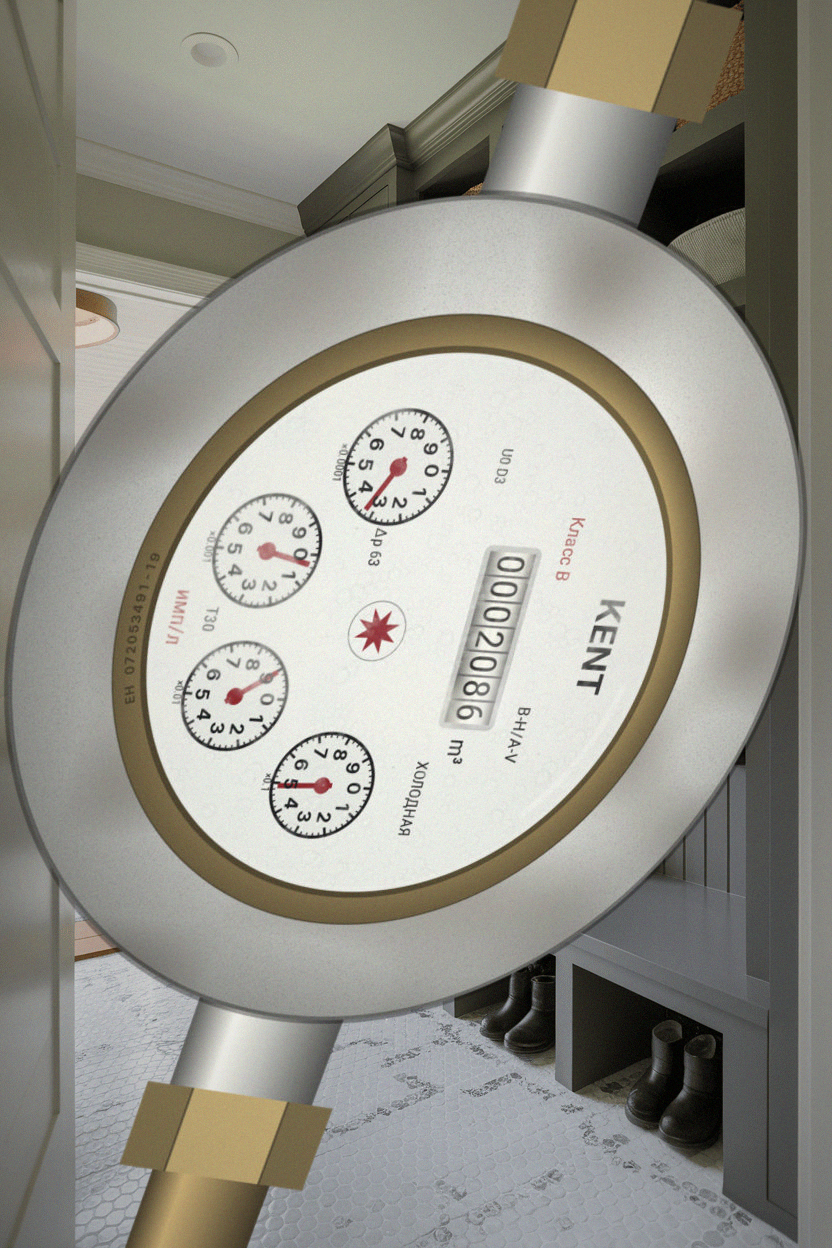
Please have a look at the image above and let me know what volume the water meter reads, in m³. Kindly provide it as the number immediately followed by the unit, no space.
2086.4903m³
